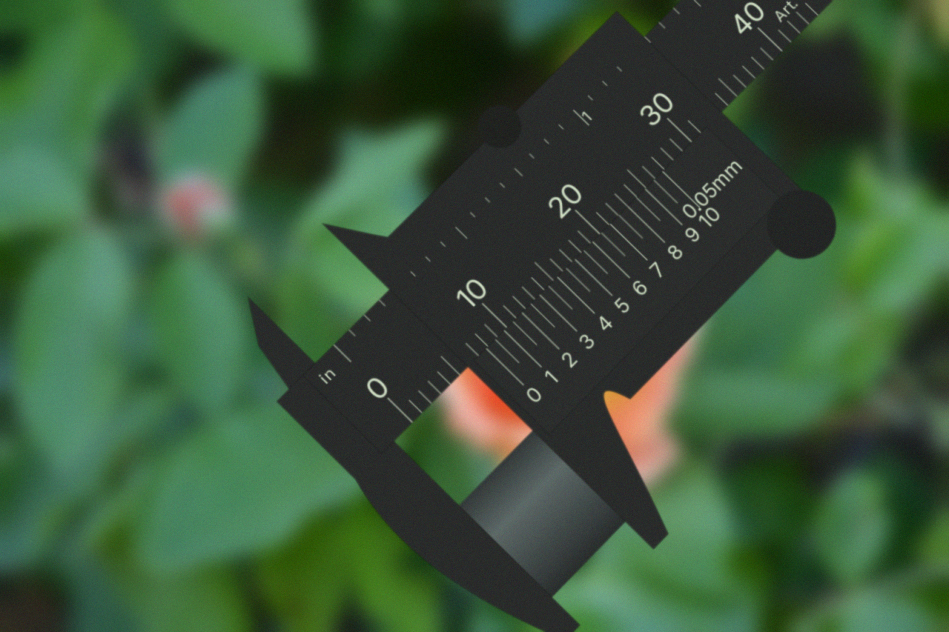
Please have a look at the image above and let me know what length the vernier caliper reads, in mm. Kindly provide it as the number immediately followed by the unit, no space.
7.8mm
